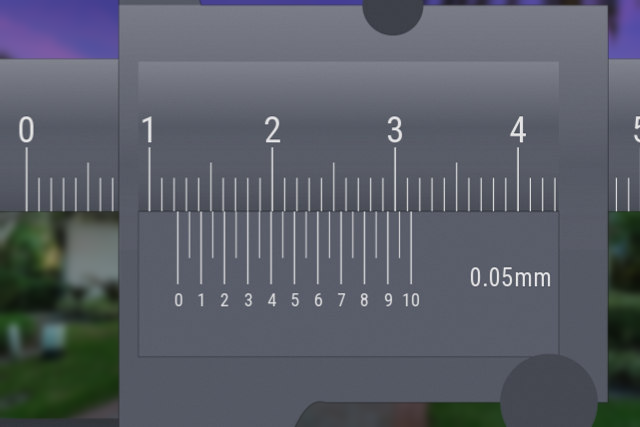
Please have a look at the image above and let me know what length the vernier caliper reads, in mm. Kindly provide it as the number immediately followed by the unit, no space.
12.3mm
